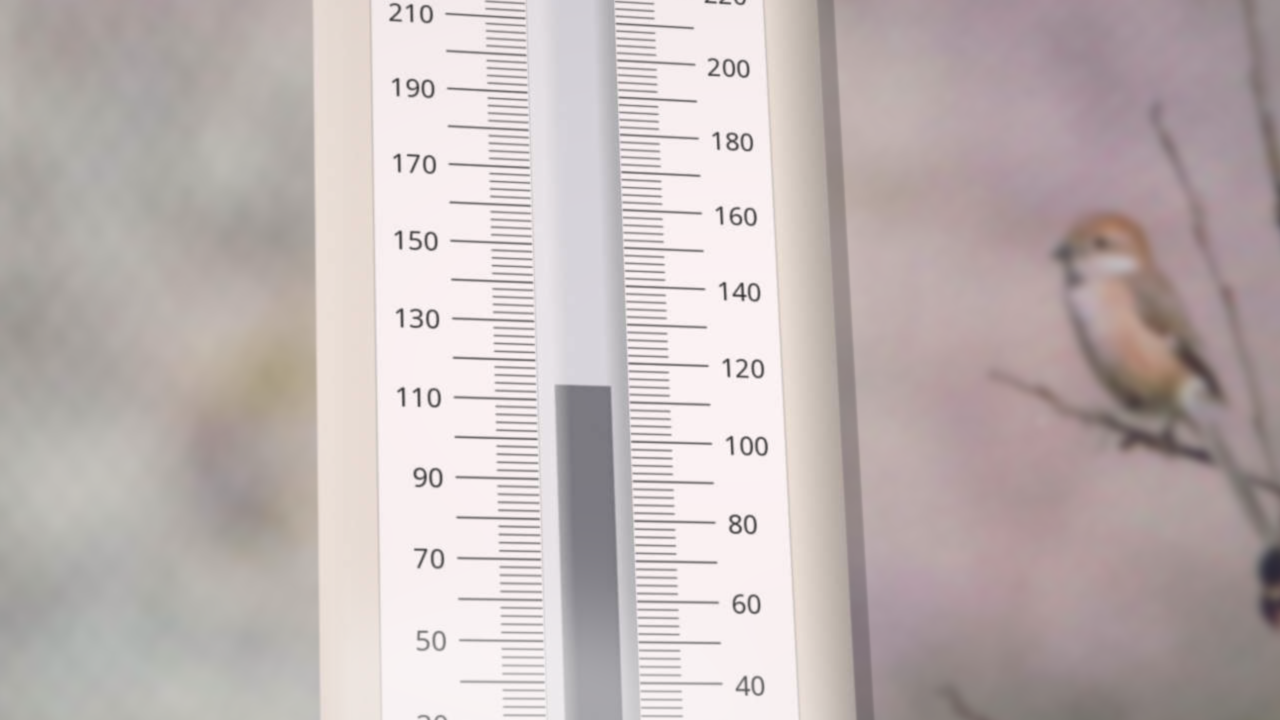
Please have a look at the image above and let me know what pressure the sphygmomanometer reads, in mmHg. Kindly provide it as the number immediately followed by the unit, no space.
114mmHg
